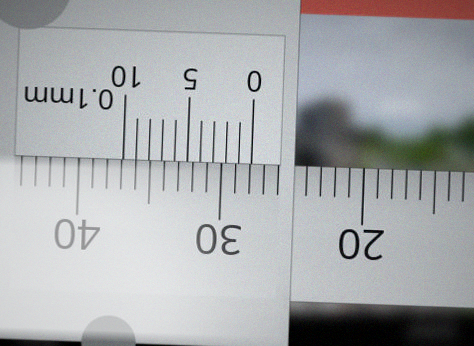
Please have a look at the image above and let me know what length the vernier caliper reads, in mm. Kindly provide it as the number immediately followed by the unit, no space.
27.9mm
